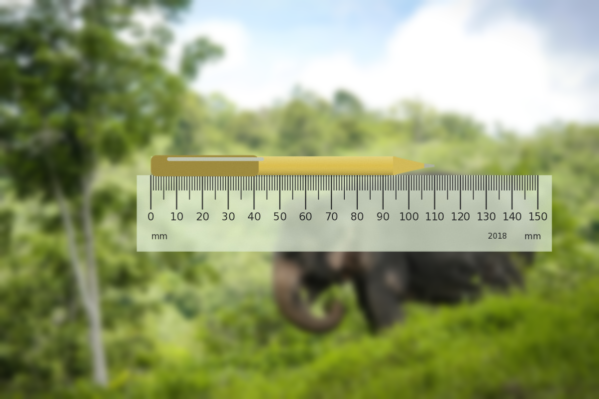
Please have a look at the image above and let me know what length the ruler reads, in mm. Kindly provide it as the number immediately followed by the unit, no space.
110mm
